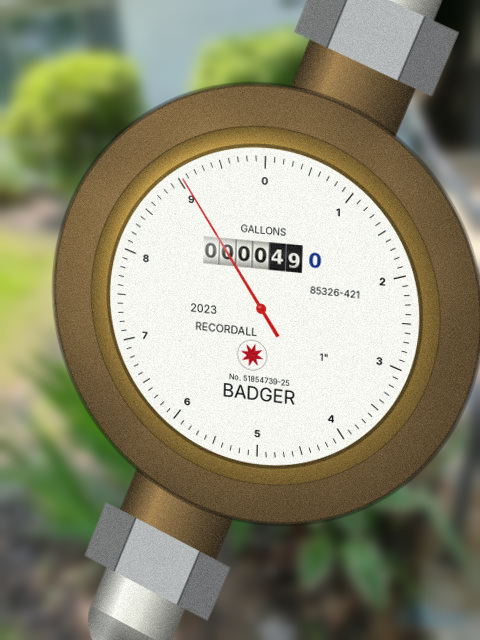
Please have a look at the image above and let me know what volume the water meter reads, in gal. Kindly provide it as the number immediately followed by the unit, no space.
489.0gal
